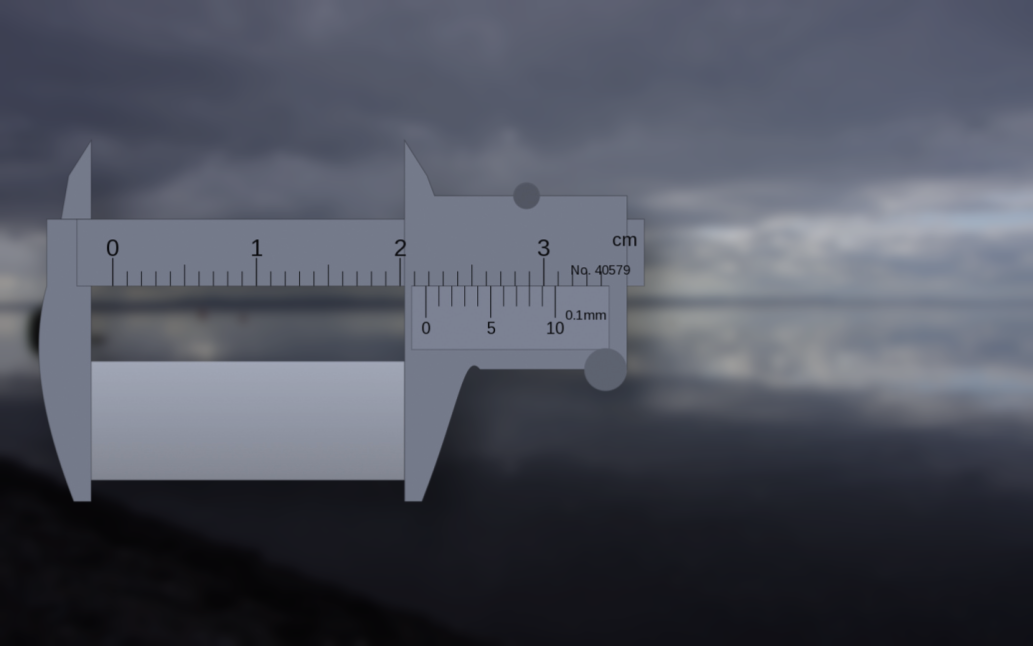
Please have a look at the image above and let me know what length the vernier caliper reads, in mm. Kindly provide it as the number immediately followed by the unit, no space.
21.8mm
